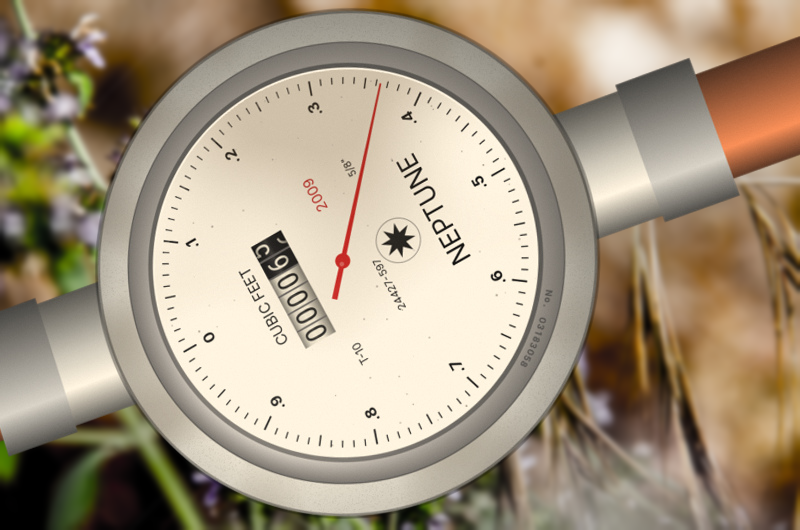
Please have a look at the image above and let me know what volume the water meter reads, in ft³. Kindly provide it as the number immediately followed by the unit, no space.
65.36ft³
